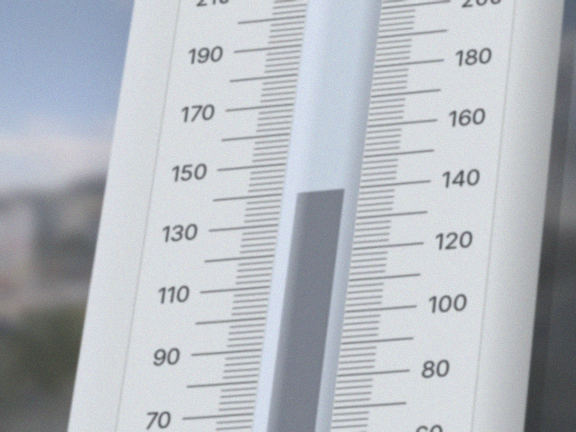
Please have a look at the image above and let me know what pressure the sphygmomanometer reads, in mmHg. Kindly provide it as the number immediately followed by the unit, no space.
140mmHg
